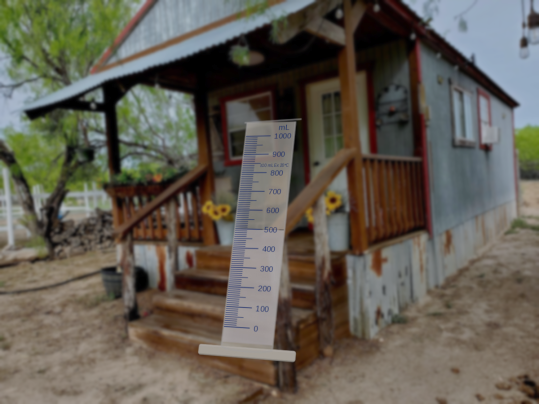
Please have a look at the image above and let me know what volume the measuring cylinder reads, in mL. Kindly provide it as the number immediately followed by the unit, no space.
500mL
